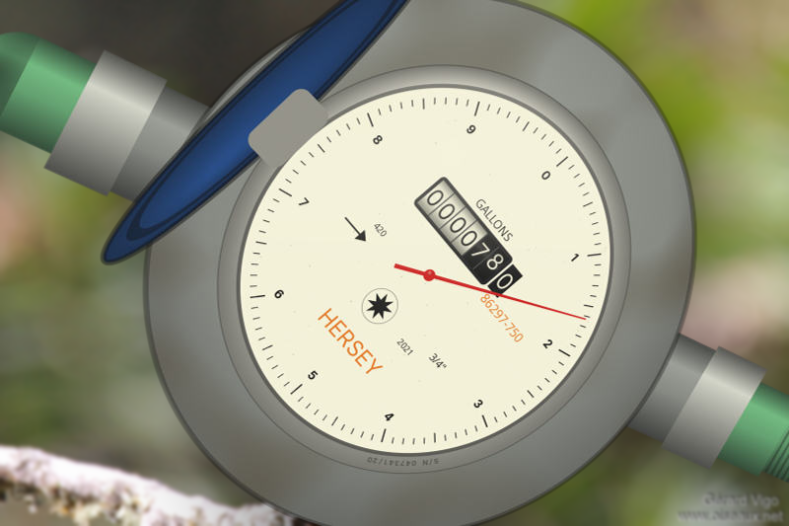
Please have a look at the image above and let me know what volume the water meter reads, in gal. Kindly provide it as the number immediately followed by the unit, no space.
781.6gal
